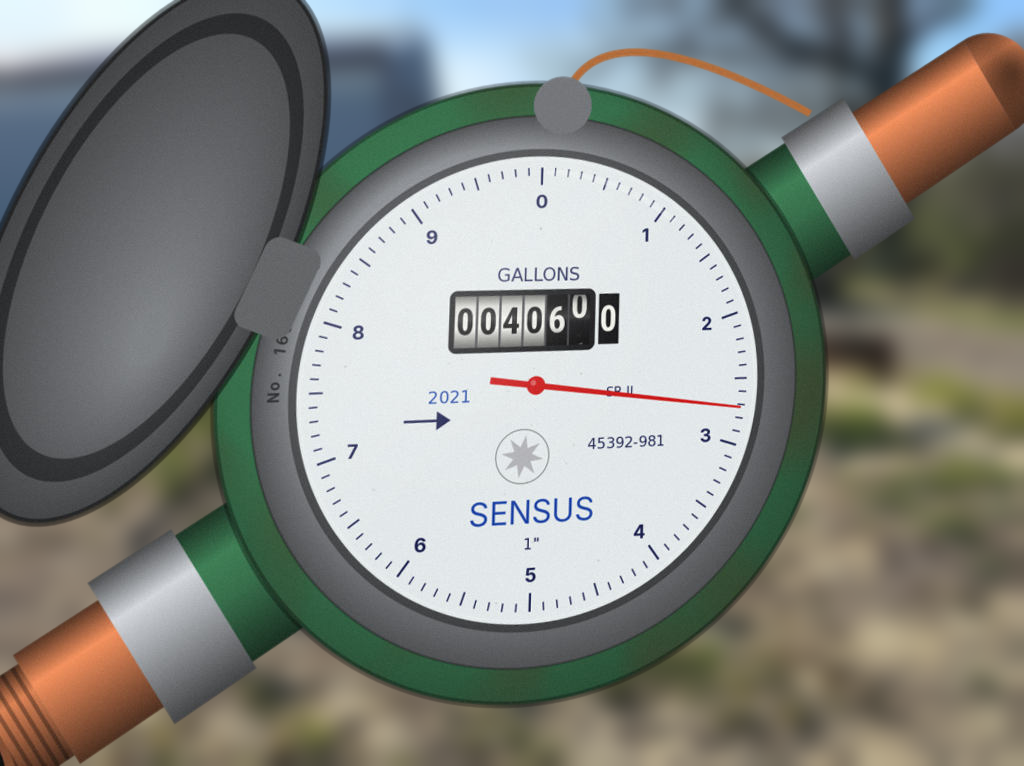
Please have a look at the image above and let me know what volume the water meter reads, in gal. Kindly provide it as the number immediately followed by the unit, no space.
40602.7gal
